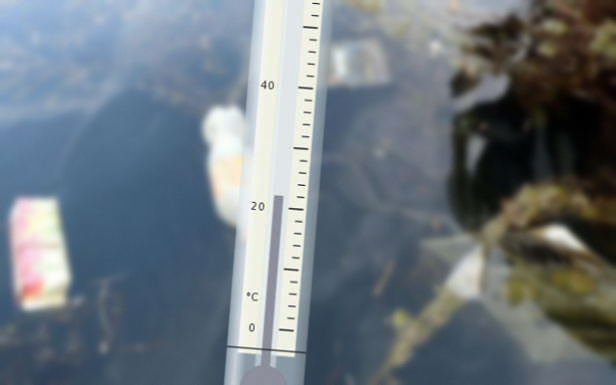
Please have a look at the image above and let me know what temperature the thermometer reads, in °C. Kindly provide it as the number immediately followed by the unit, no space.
22°C
